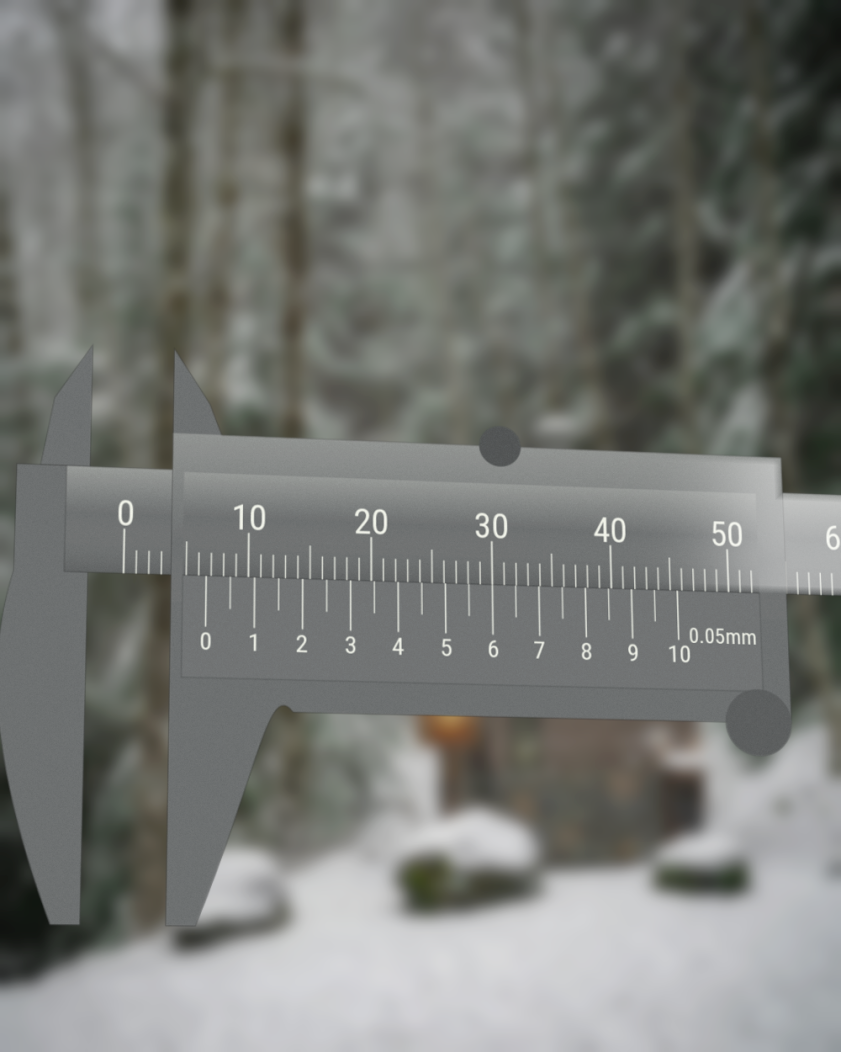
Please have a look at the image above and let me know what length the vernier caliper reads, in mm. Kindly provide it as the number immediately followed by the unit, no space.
6.6mm
